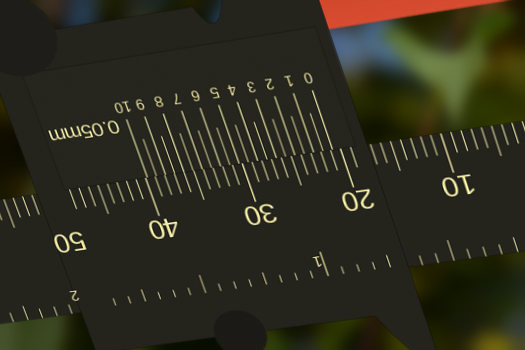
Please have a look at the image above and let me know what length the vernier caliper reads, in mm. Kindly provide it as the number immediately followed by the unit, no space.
20.8mm
